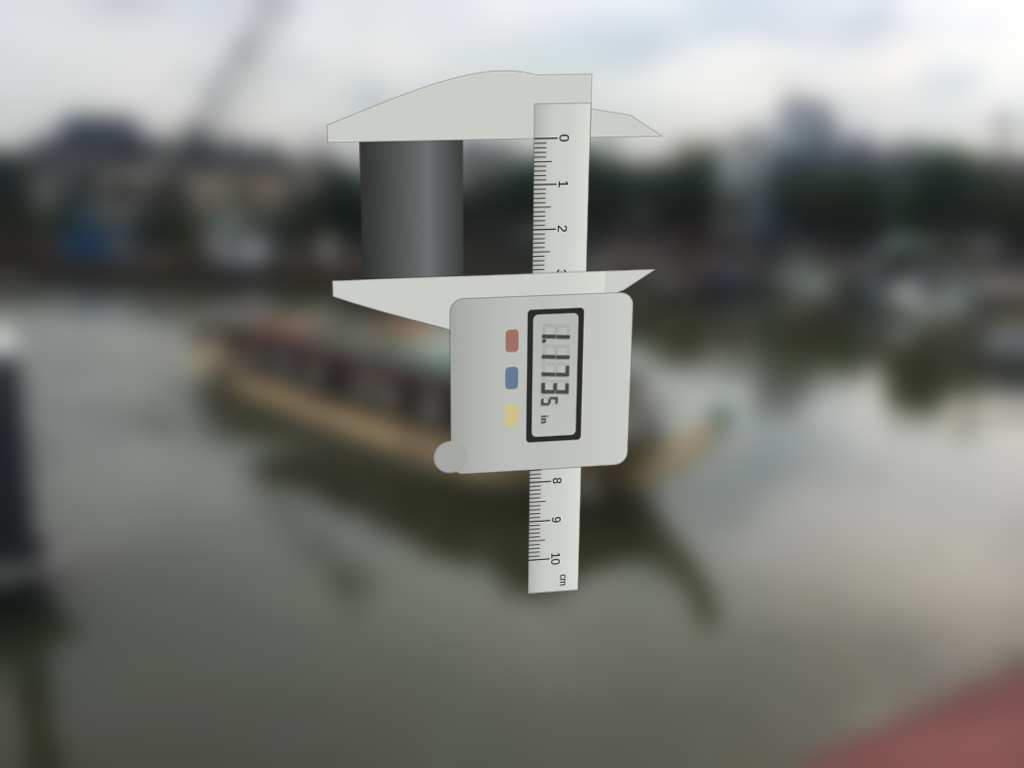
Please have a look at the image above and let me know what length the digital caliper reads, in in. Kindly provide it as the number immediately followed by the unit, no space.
1.1735in
